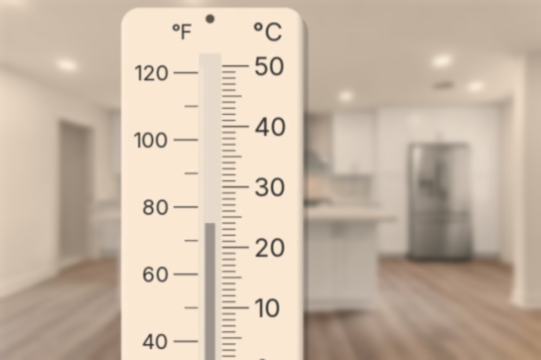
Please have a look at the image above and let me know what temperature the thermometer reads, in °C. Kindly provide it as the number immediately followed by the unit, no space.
24°C
